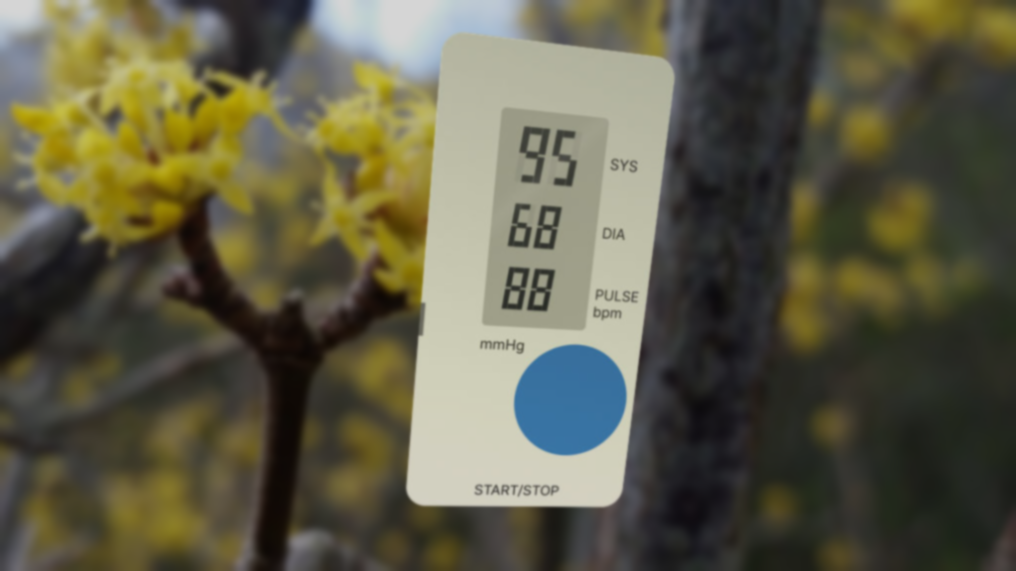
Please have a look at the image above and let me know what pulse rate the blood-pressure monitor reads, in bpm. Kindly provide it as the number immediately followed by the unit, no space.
88bpm
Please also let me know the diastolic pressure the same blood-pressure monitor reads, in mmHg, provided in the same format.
68mmHg
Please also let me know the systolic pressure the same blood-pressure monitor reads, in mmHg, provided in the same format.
95mmHg
